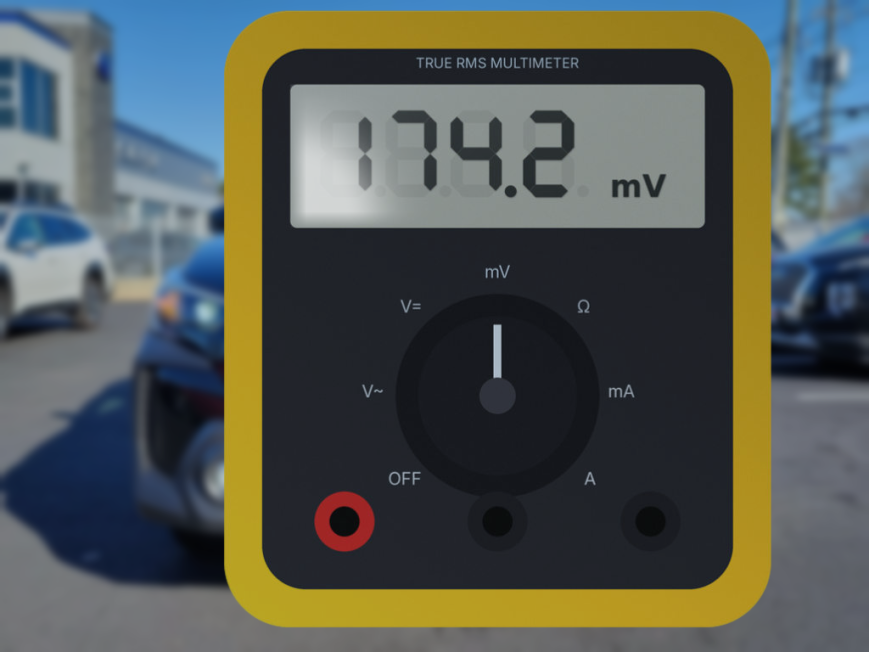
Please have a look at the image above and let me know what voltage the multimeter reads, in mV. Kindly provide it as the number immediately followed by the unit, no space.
174.2mV
